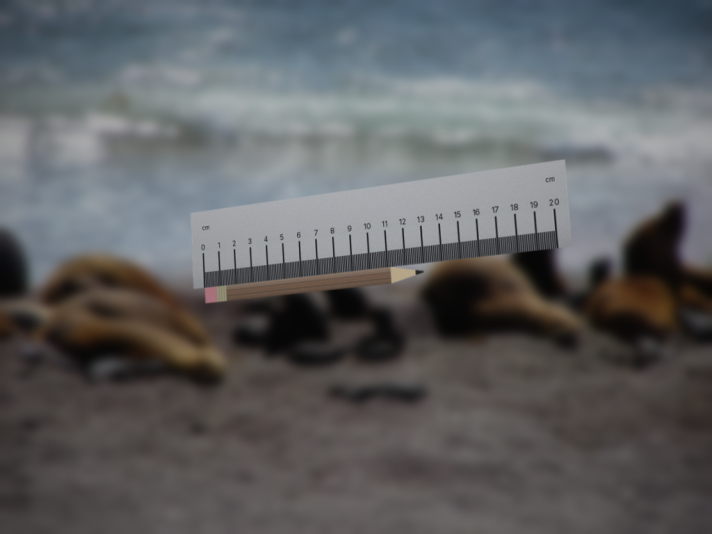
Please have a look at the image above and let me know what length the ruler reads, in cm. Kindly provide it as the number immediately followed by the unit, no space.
13cm
